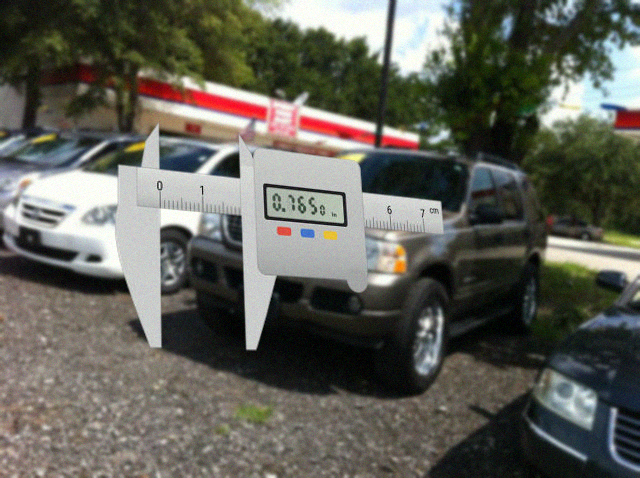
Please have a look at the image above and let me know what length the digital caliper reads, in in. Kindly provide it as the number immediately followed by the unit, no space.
0.7650in
